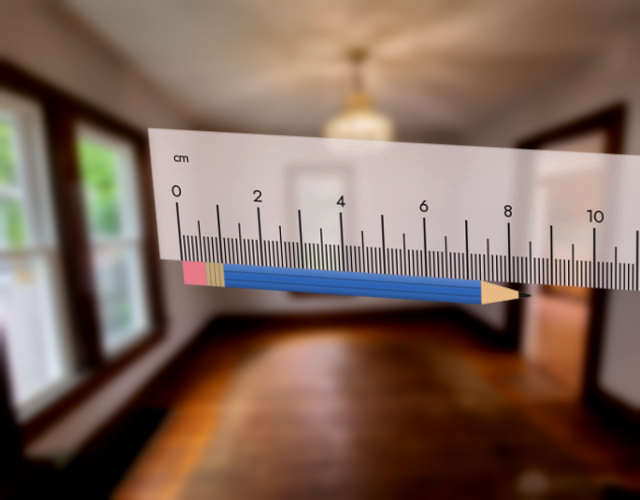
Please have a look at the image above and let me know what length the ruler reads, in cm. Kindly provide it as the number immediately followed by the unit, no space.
8.5cm
